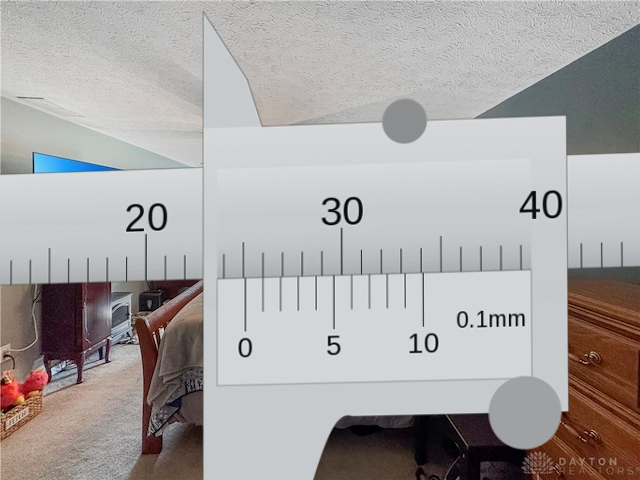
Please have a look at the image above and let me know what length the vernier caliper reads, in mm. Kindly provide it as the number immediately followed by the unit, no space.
25.1mm
